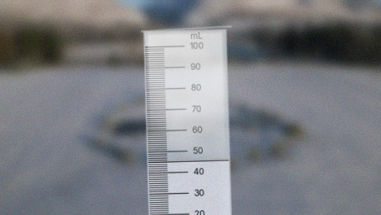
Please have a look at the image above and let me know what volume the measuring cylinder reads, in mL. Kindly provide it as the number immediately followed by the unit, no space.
45mL
